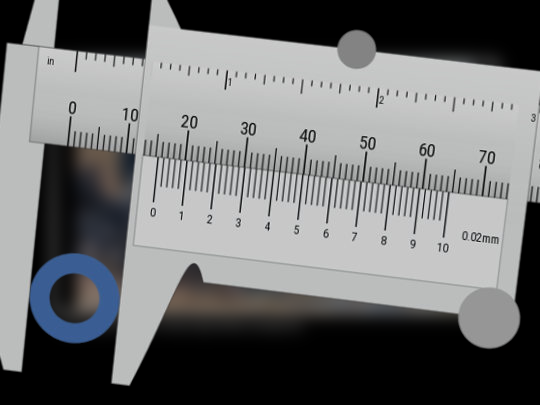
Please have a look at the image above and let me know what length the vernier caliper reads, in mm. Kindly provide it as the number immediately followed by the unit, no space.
15.4mm
